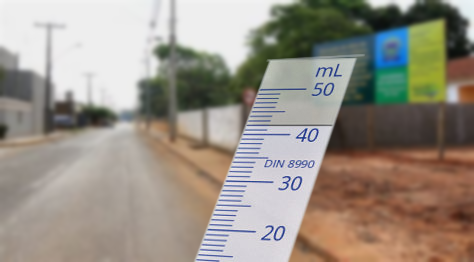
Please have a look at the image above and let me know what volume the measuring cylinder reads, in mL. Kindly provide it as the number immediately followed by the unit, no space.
42mL
